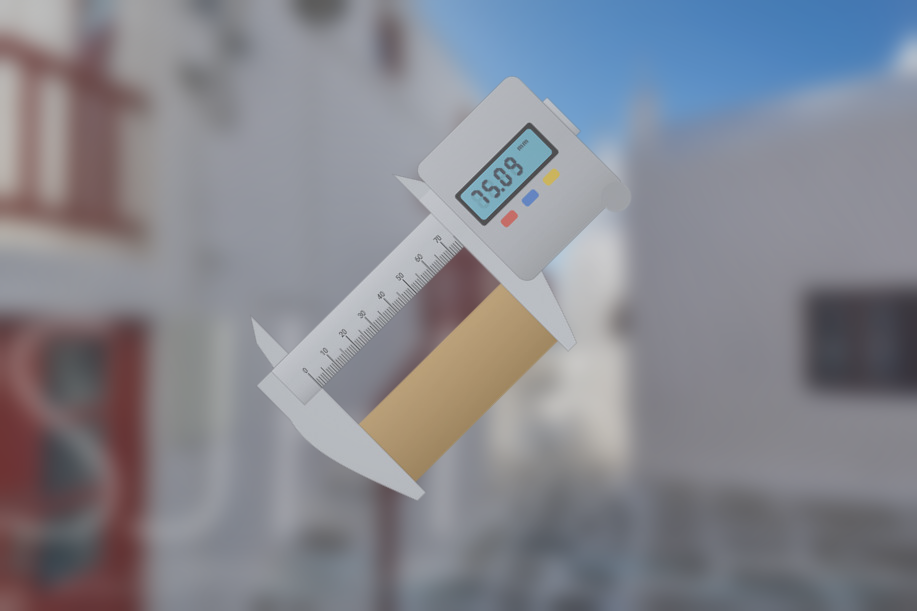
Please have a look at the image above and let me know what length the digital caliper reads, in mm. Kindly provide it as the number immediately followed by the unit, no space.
75.09mm
